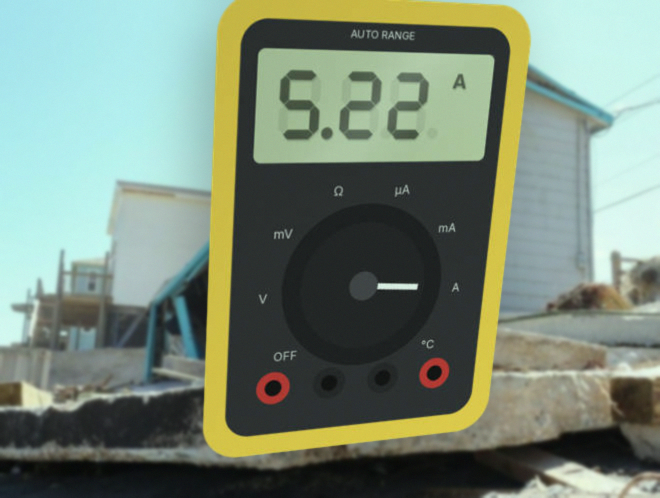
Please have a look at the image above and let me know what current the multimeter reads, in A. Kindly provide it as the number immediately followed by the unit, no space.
5.22A
